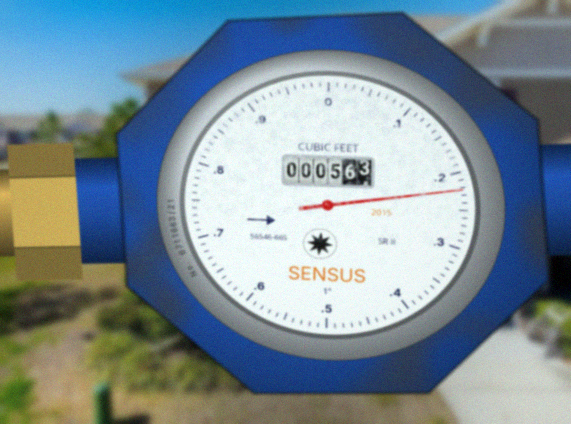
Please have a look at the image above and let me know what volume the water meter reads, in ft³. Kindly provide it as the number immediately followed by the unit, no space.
563.22ft³
